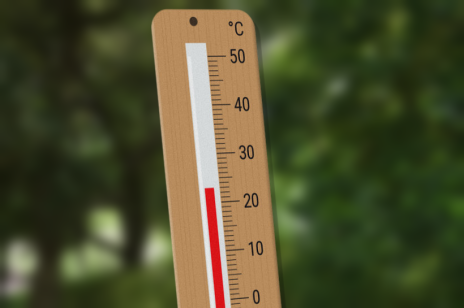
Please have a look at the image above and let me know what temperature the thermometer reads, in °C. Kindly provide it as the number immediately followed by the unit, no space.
23°C
